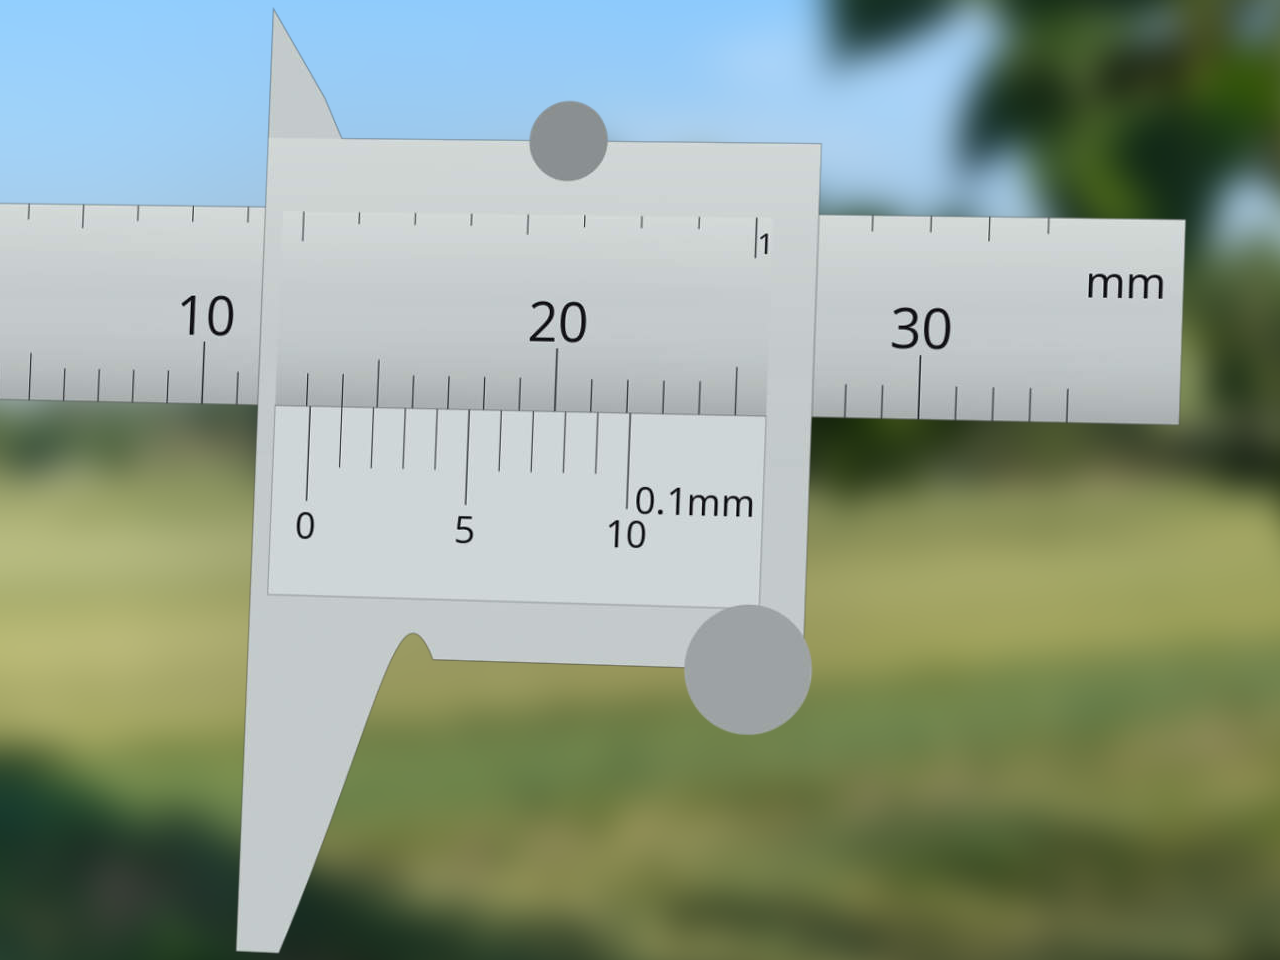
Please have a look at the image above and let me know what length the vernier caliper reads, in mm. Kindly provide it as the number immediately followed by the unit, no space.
13.1mm
